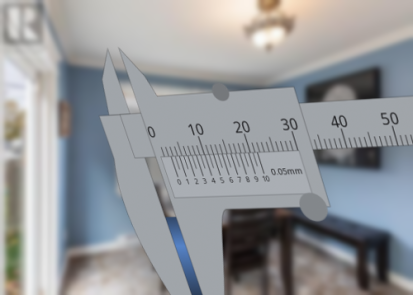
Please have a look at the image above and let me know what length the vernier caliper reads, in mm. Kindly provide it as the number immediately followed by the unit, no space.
2.5mm
